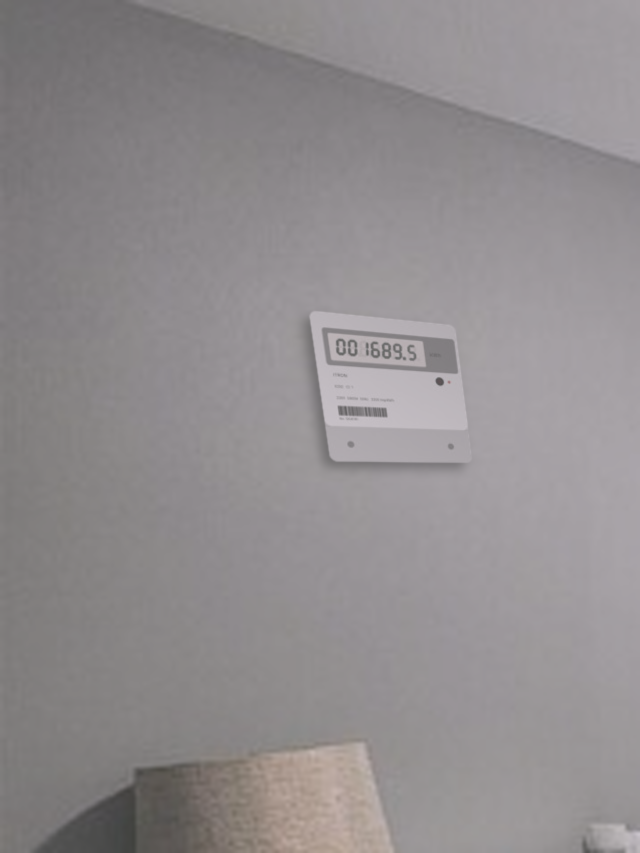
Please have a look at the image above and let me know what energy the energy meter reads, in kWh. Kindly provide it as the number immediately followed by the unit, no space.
1689.5kWh
